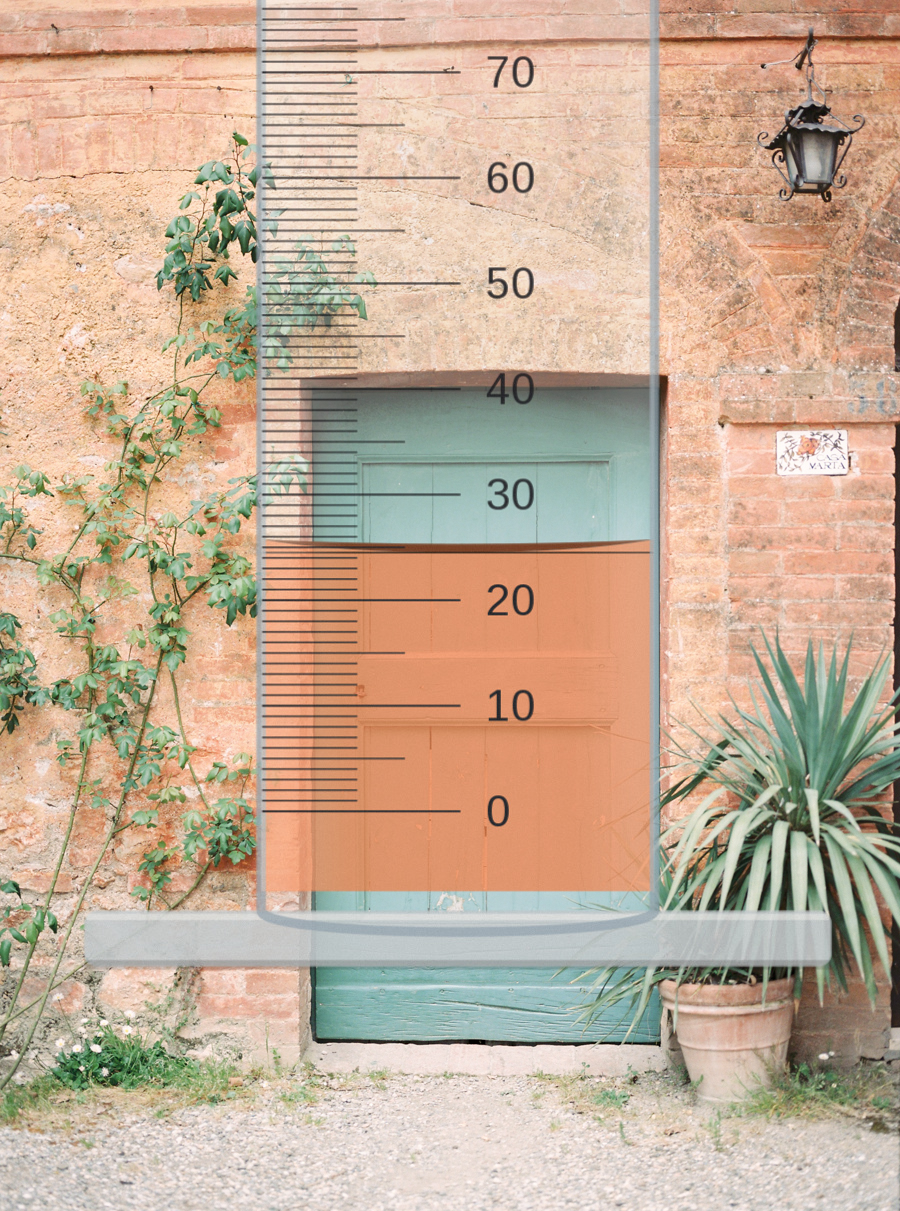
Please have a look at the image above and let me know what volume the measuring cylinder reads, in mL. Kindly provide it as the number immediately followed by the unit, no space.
24.5mL
